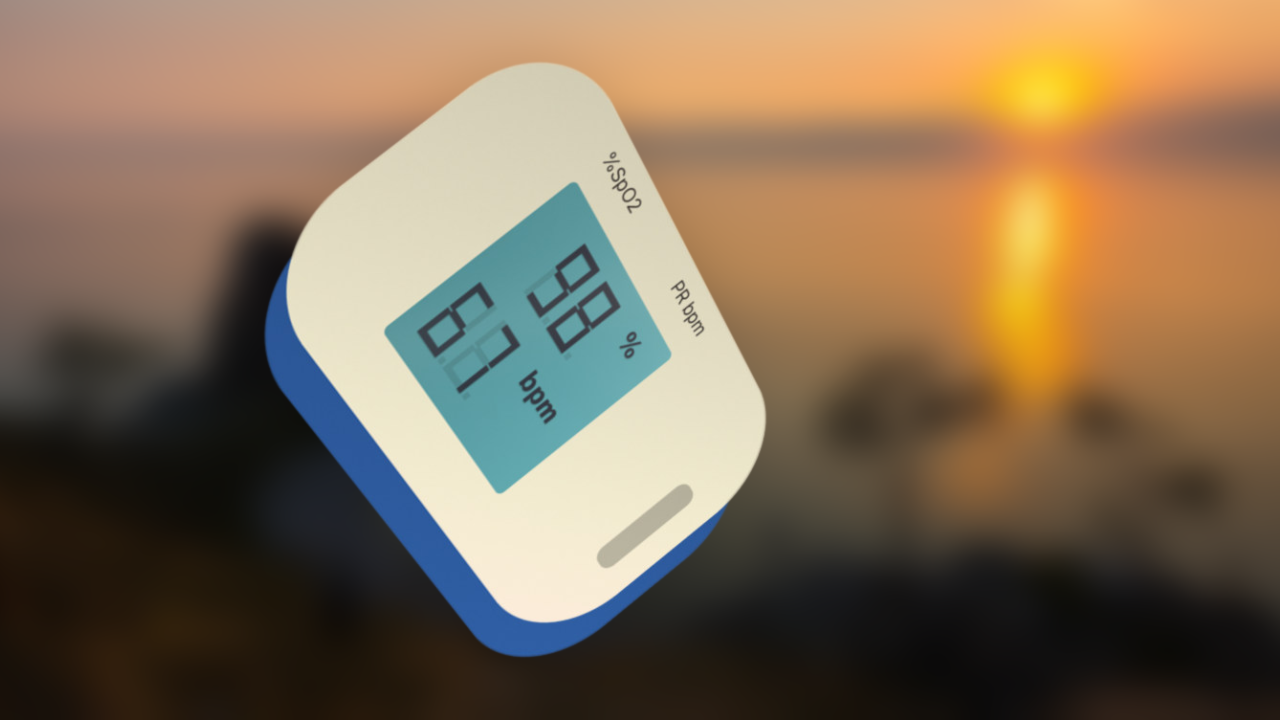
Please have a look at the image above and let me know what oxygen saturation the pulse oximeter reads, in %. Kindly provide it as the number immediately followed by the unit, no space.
98%
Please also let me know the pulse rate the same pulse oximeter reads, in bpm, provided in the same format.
67bpm
